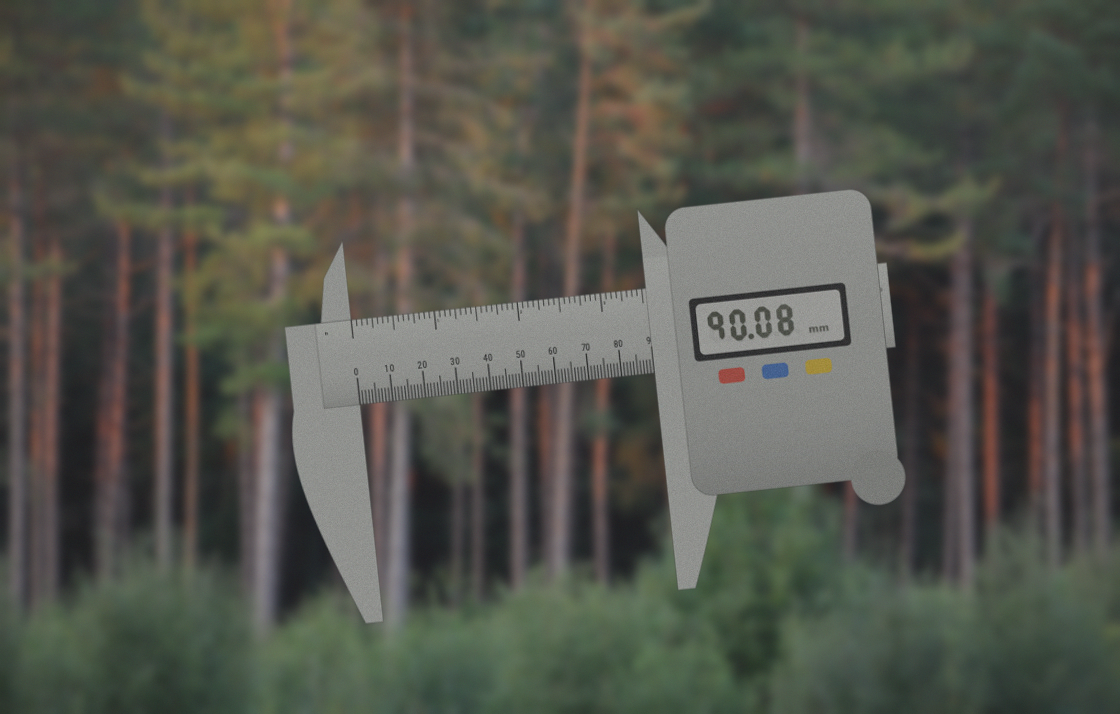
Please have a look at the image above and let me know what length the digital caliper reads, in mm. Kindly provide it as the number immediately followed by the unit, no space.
90.08mm
